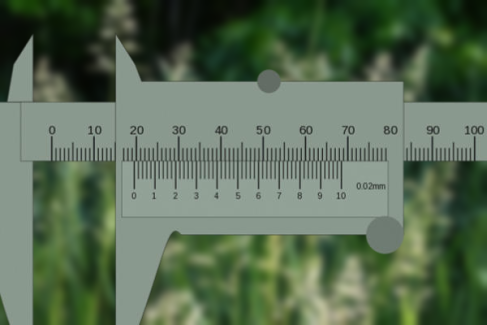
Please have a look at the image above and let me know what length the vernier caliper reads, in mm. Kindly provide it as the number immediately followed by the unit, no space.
19.5mm
